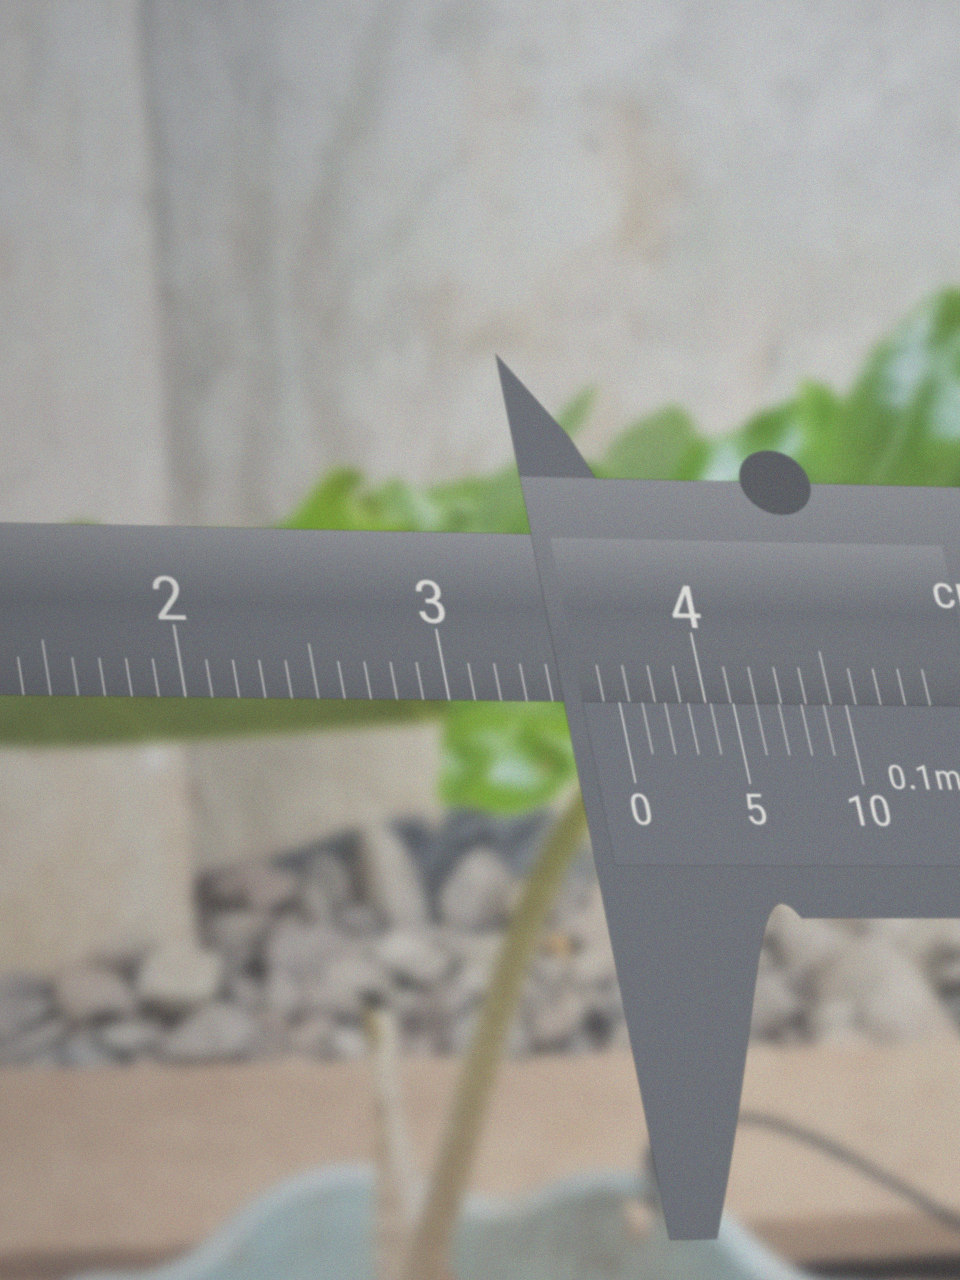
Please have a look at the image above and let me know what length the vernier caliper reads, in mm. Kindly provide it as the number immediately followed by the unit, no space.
36.6mm
